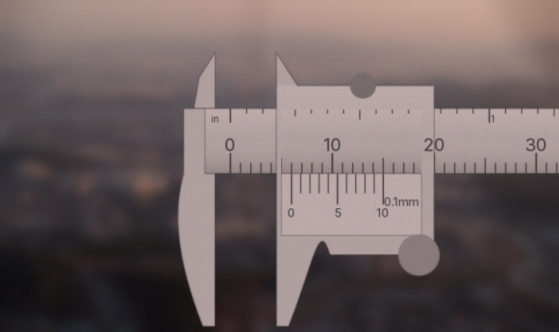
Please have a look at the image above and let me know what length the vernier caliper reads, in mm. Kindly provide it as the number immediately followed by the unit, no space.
6.0mm
